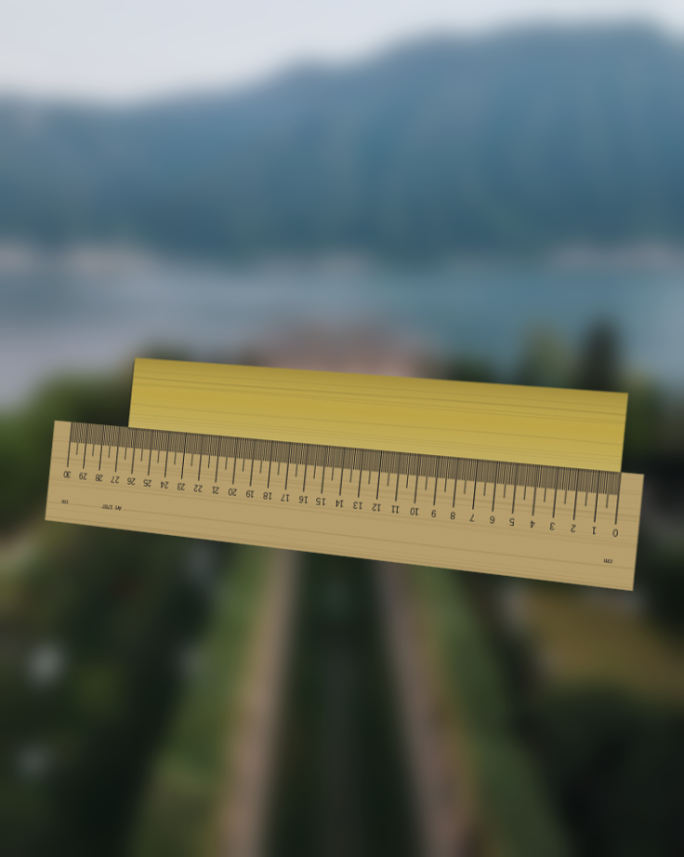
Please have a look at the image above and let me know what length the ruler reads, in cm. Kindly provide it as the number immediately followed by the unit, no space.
26.5cm
